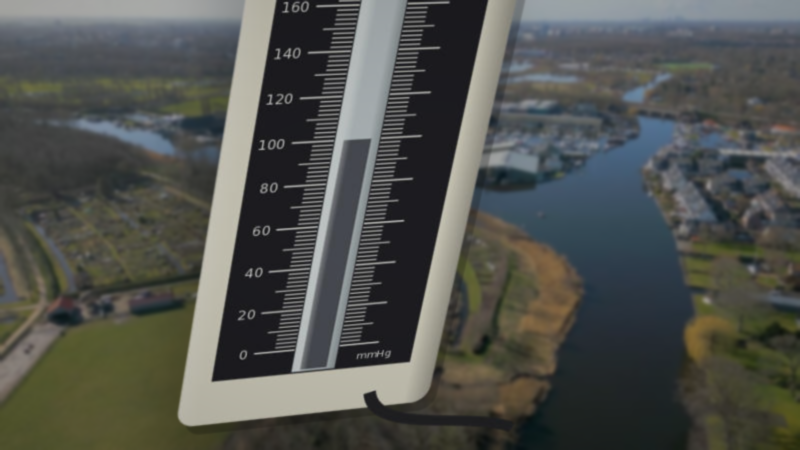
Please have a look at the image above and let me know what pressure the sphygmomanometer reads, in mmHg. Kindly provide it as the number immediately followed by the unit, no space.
100mmHg
